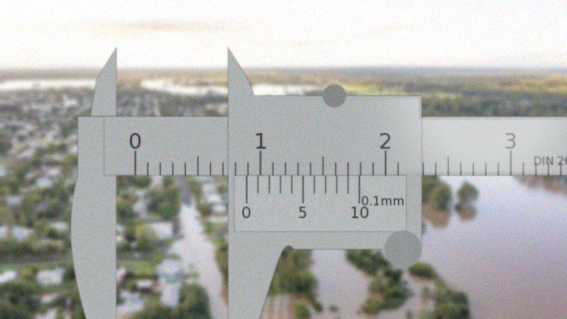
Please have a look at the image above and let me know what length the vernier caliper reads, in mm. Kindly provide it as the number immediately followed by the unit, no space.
8.9mm
